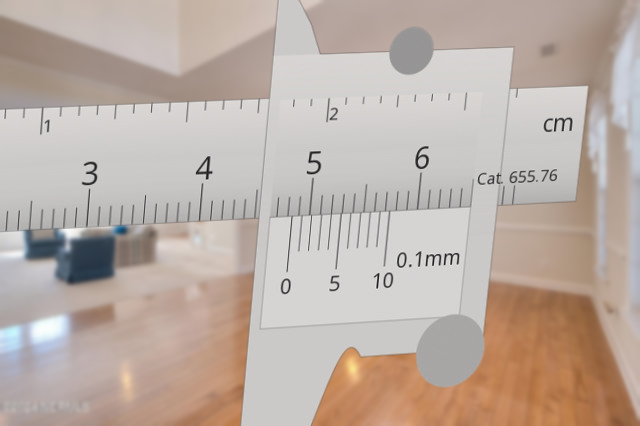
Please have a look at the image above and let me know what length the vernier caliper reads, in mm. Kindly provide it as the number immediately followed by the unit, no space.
48.4mm
